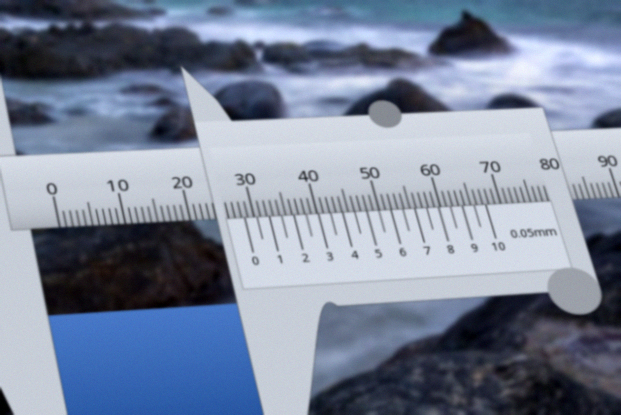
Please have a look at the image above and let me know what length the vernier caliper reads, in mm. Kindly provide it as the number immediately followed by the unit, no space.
28.5mm
